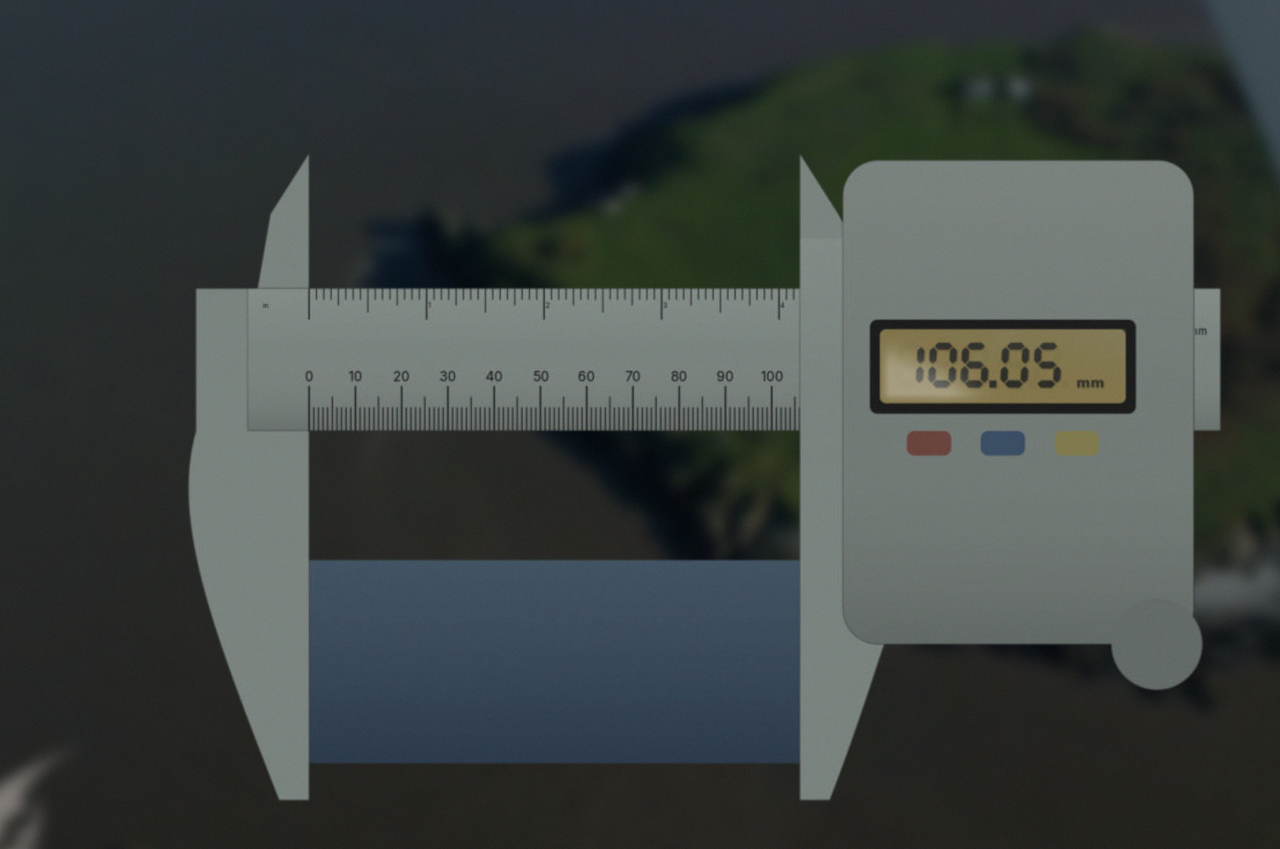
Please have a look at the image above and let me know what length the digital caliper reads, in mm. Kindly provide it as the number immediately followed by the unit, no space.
106.05mm
